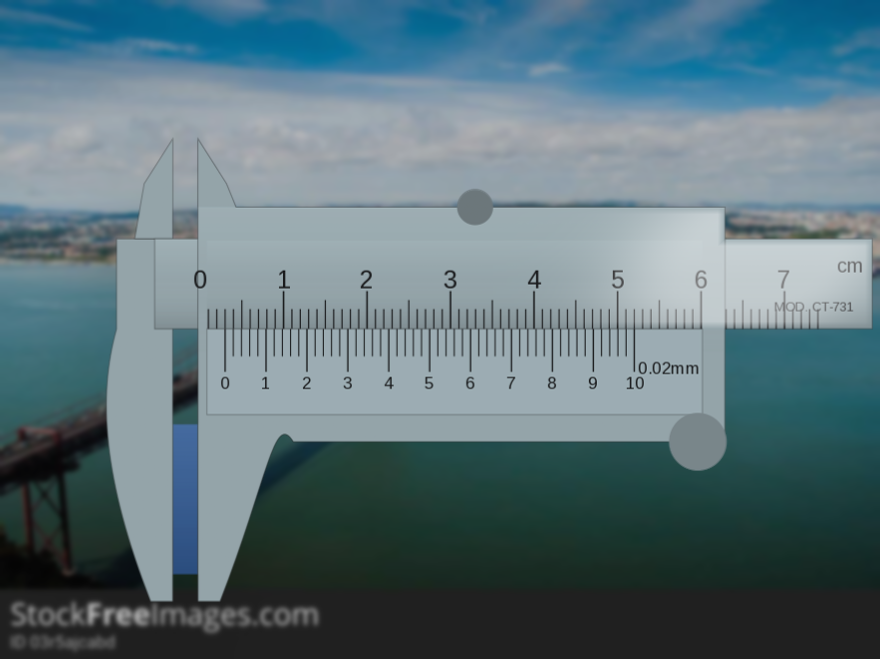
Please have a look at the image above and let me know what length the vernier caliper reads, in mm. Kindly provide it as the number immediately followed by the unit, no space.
3.0mm
